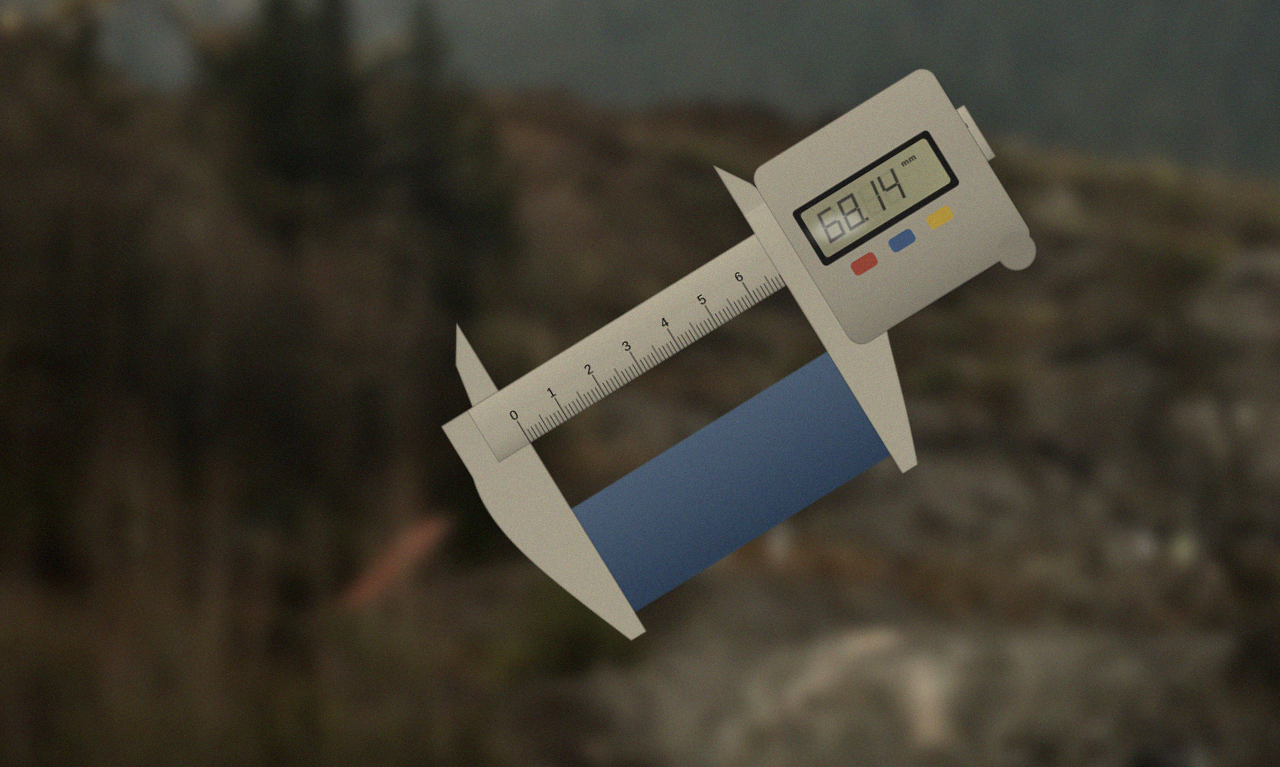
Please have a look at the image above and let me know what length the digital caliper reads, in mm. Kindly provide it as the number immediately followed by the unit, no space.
68.14mm
